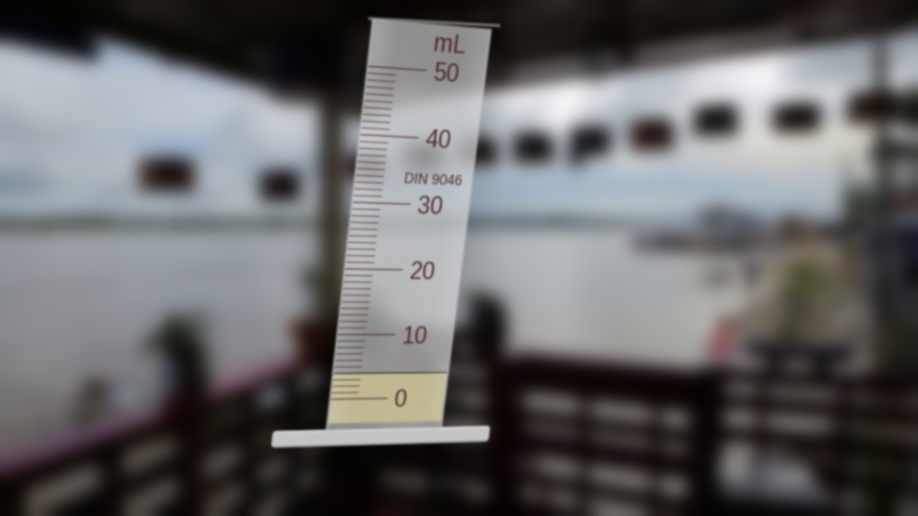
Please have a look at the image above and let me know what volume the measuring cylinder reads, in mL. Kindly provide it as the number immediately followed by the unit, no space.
4mL
